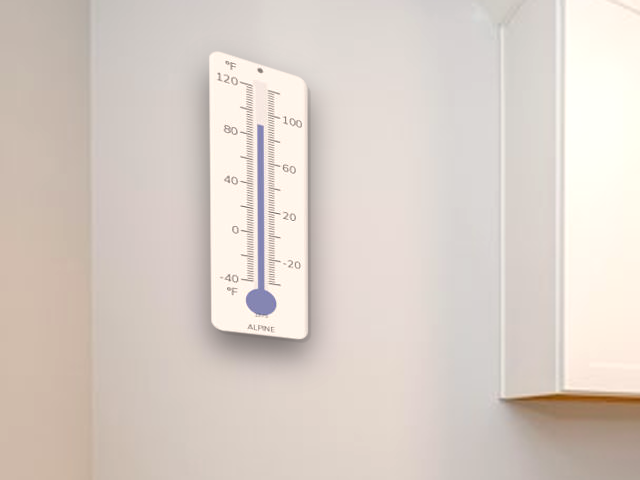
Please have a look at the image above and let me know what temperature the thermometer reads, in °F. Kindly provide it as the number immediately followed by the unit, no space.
90°F
